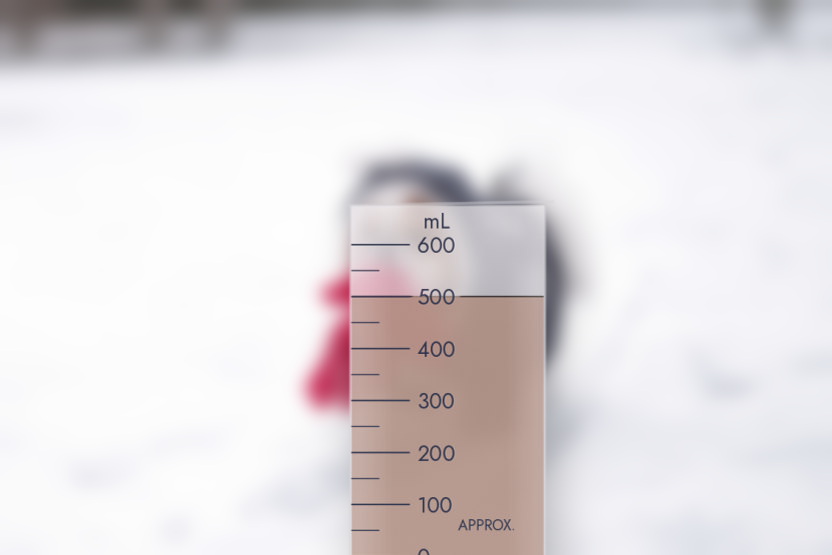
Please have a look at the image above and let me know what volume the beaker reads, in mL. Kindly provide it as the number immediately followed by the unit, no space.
500mL
